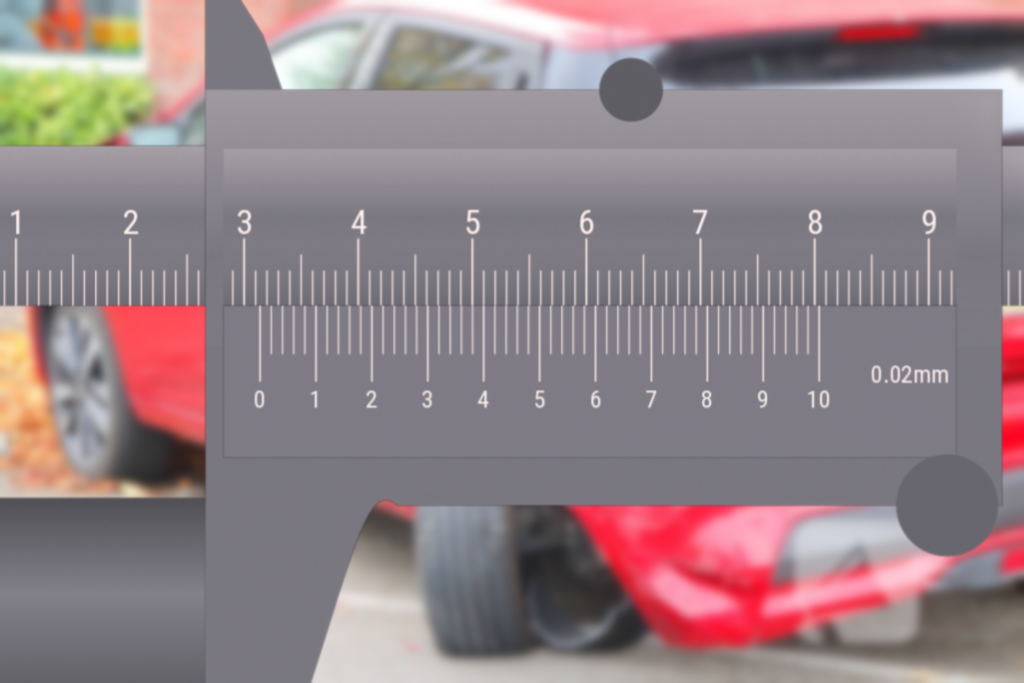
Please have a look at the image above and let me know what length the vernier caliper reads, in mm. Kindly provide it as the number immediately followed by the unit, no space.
31.4mm
